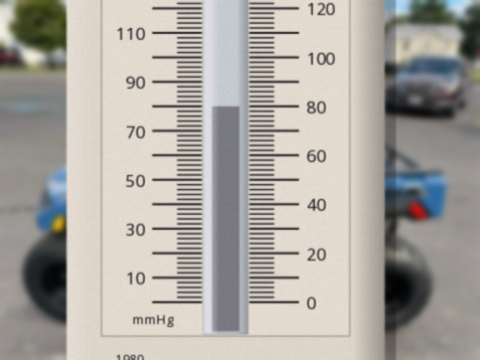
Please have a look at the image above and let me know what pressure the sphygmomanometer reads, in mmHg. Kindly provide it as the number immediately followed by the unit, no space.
80mmHg
